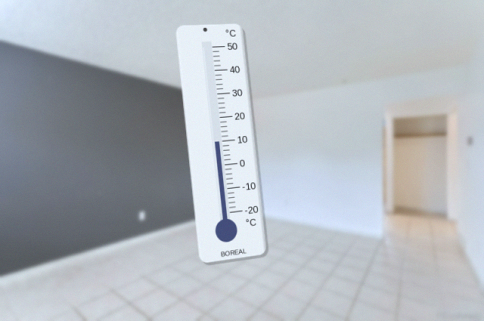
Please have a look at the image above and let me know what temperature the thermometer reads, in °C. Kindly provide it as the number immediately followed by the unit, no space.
10°C
